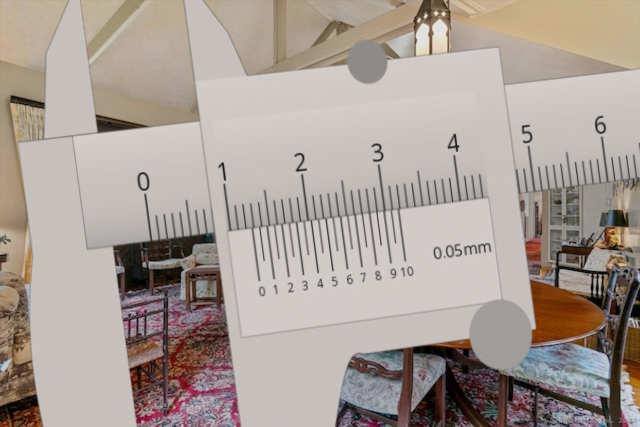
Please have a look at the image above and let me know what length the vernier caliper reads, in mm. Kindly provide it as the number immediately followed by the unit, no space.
12.8mm
